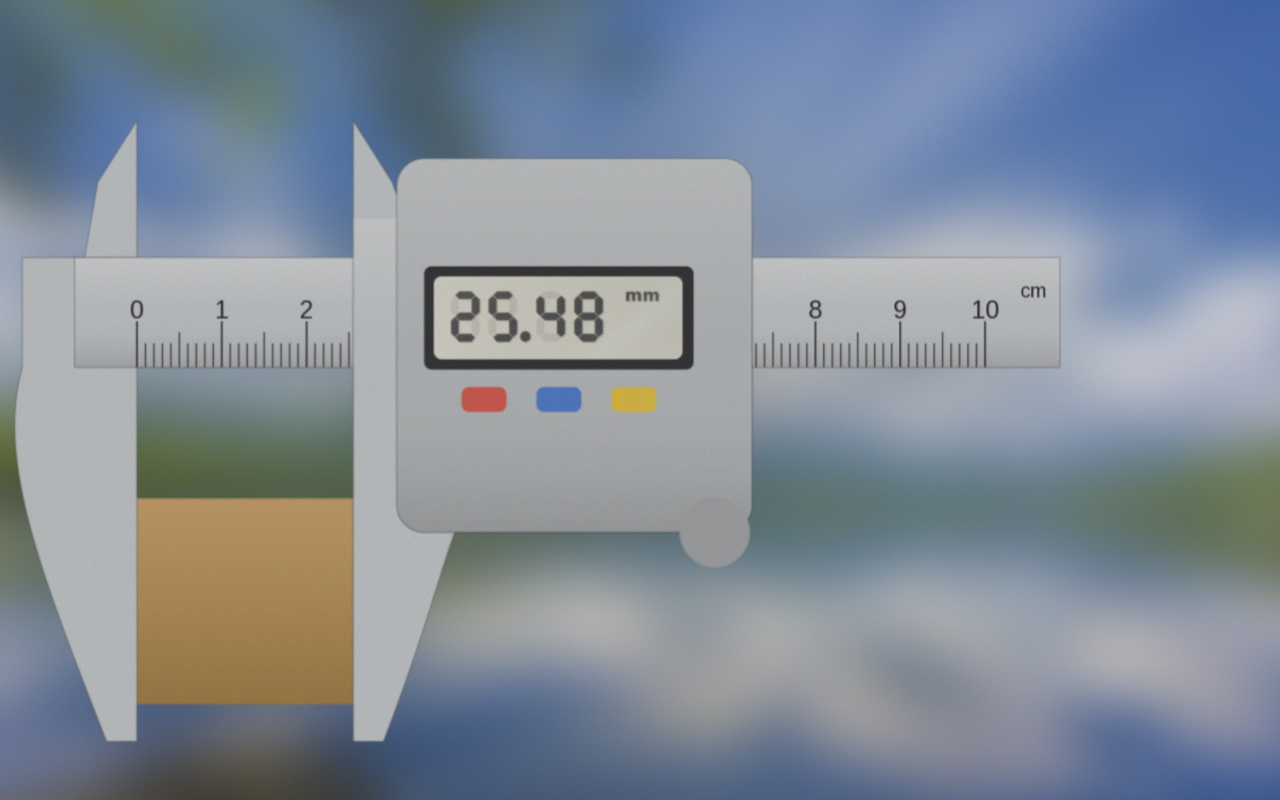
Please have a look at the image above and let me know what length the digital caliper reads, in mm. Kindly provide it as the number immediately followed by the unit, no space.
25.48mm
